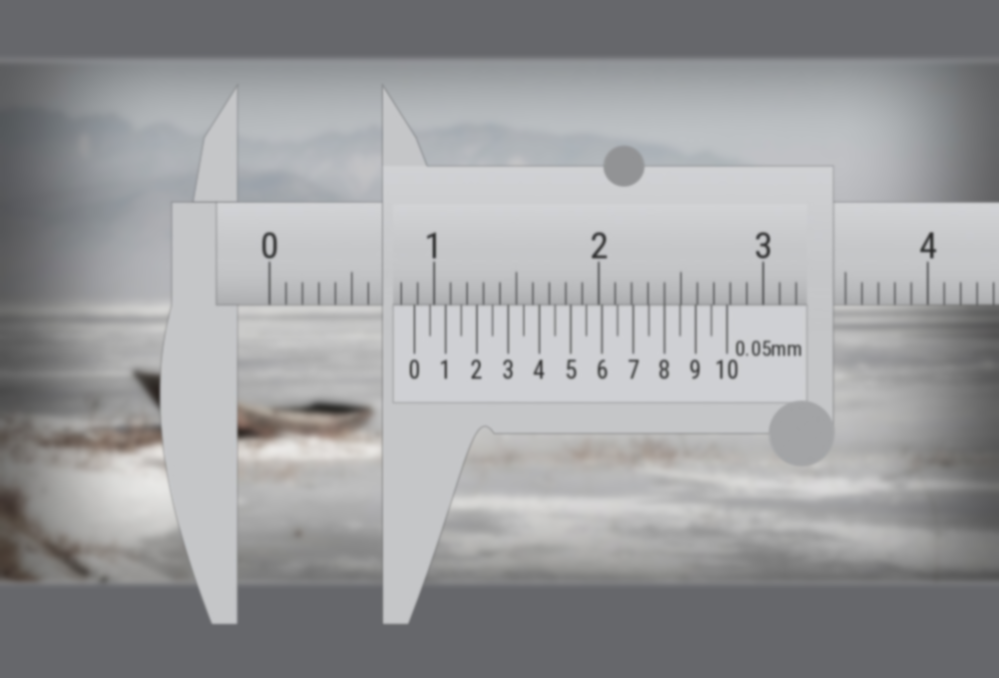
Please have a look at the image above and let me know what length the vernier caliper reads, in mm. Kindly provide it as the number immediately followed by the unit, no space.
8.8mm
